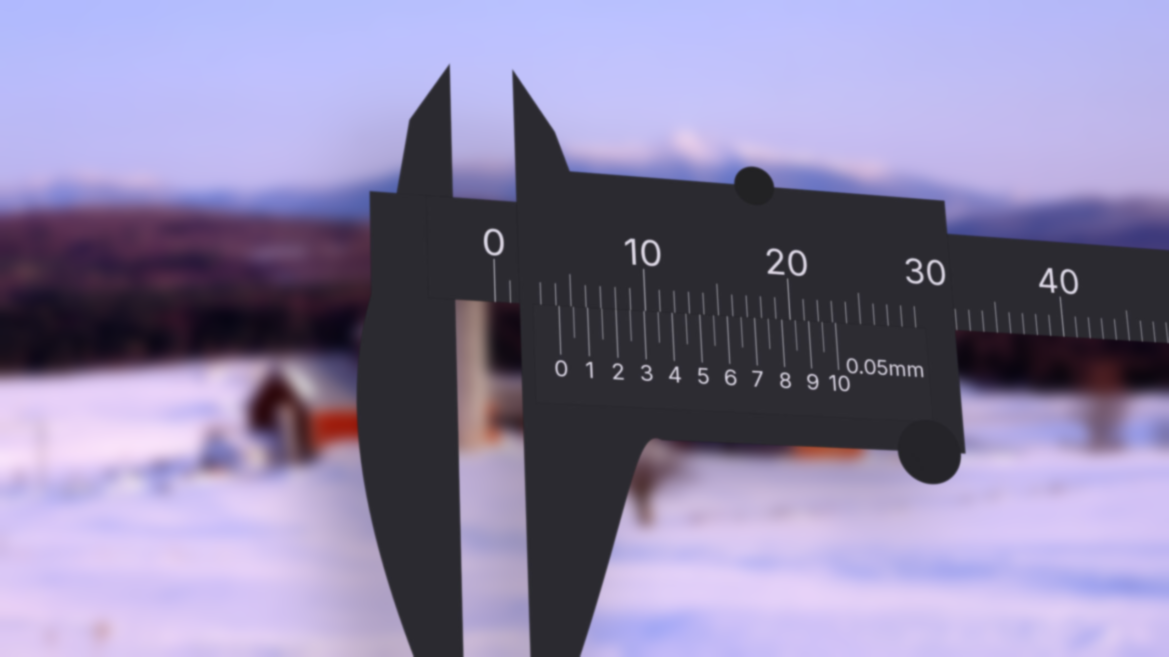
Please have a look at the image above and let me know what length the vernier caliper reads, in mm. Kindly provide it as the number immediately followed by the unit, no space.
4.2mm
